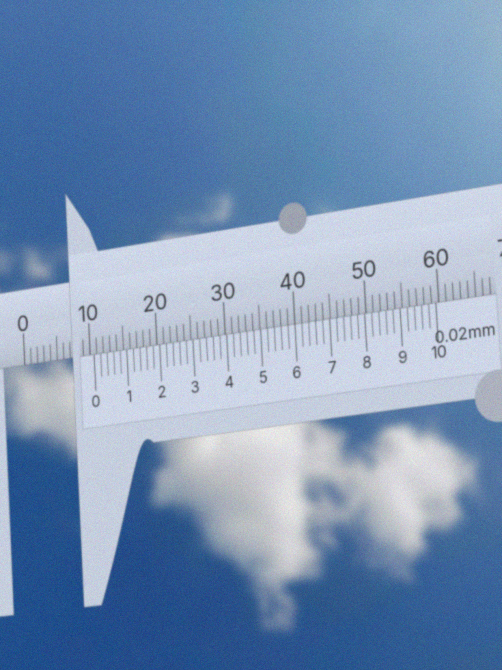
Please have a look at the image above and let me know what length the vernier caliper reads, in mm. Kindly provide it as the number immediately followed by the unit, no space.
10.6mm
